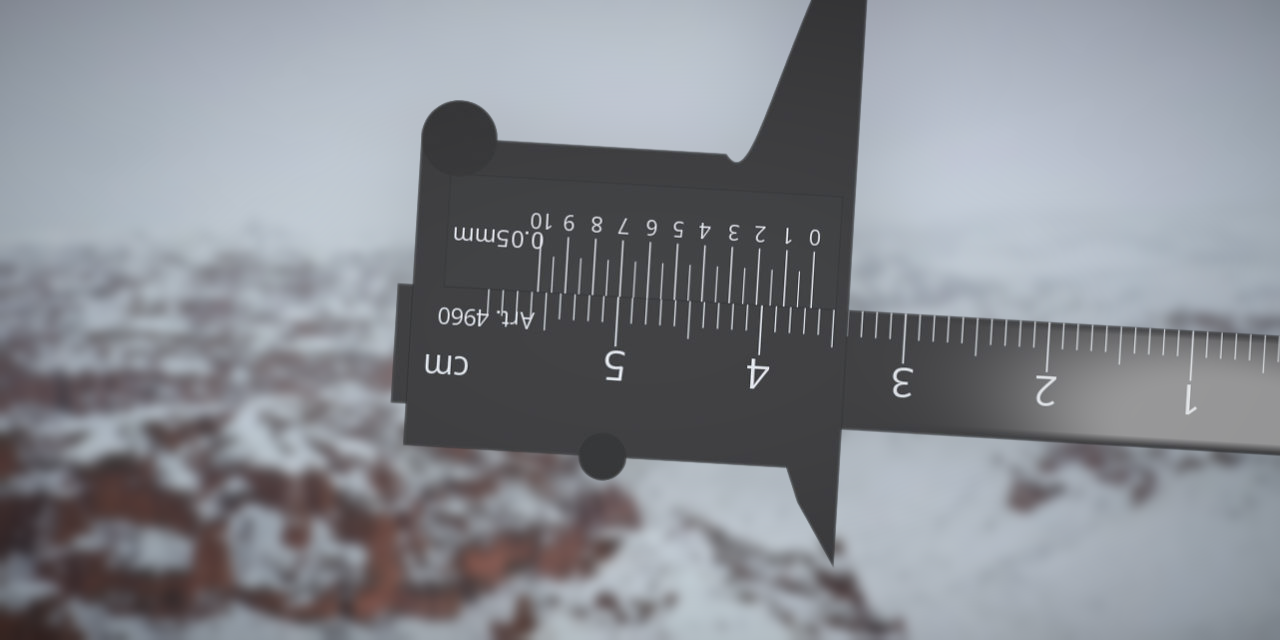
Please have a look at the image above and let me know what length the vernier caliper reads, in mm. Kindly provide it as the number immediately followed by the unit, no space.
36.6mm
